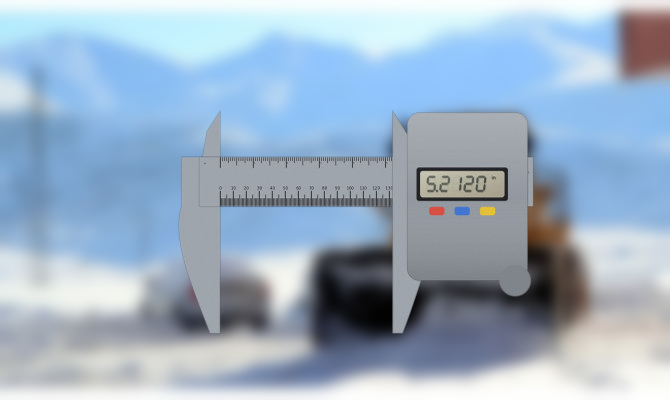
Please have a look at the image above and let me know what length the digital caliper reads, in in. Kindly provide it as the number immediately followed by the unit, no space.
5.2120in
